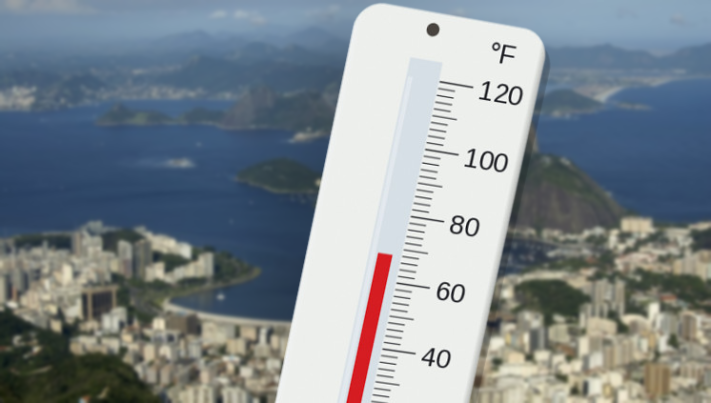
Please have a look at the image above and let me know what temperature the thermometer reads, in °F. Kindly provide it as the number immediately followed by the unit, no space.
68°F
